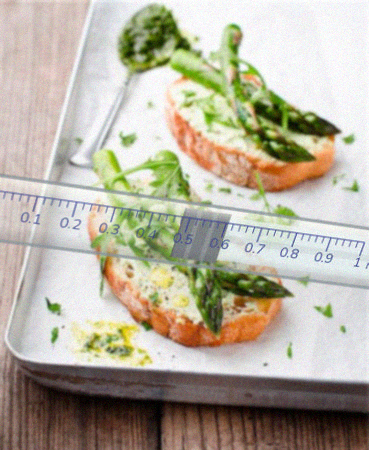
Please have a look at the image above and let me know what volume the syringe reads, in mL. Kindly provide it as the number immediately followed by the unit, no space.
0.48mL
